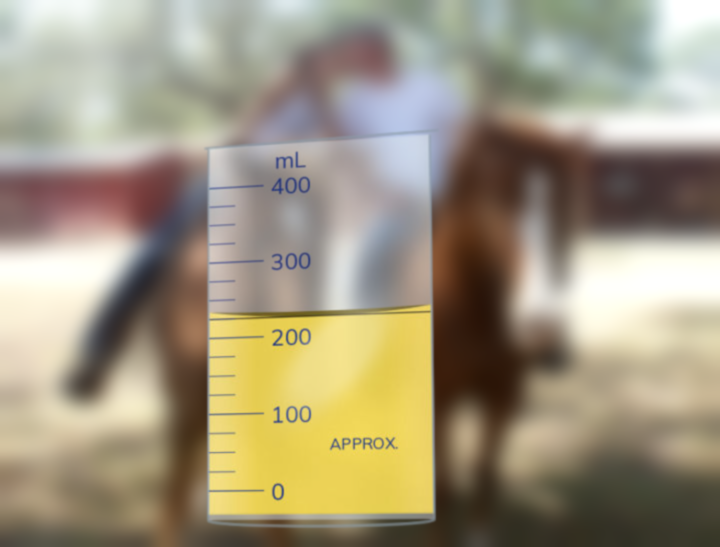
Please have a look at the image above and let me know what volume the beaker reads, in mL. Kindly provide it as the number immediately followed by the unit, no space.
225mL
